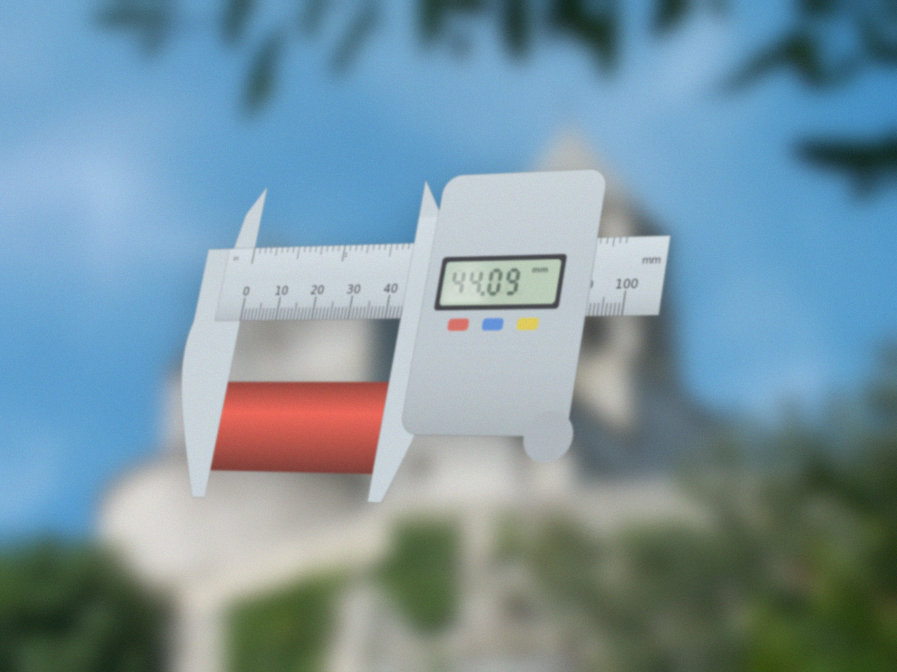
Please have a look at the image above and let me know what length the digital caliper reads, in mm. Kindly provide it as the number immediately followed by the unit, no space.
44.09mm
